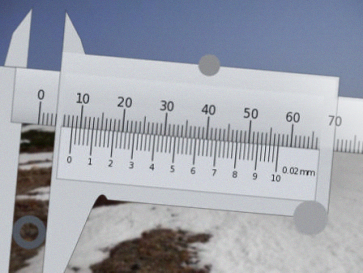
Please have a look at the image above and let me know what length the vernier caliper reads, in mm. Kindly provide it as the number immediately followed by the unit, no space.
8.0mm
